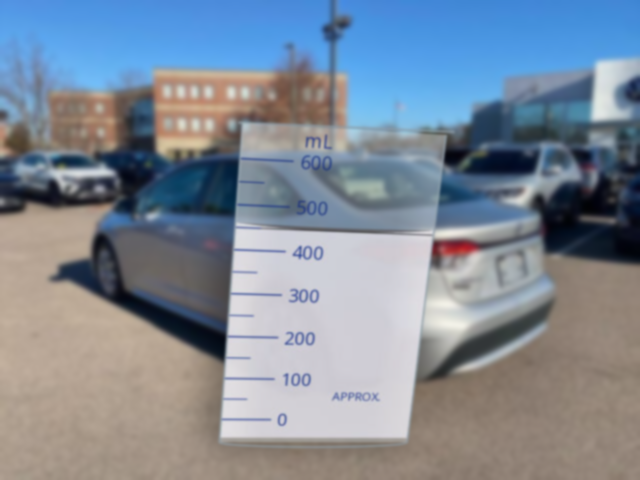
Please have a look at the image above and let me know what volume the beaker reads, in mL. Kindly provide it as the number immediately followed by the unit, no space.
450mL
